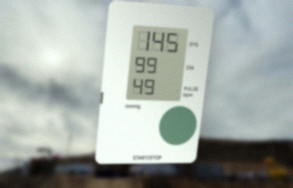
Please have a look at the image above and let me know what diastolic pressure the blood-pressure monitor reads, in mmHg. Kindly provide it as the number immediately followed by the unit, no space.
99mmHg
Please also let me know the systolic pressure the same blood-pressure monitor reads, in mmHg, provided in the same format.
145mmHg
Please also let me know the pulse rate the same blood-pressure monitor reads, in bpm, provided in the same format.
49bpm
